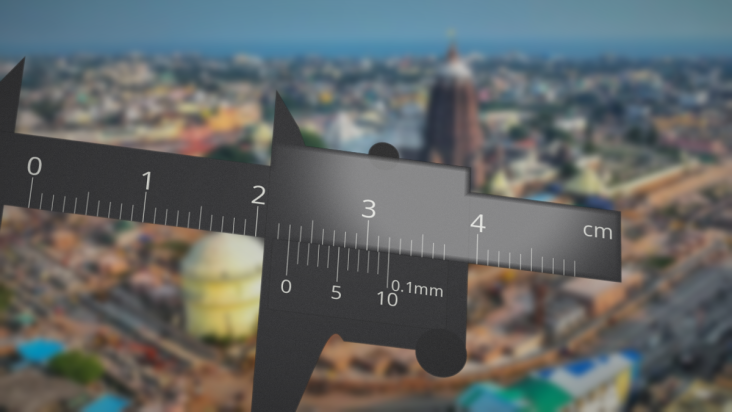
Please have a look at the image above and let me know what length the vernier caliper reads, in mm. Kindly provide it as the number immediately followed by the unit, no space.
23.0mm
